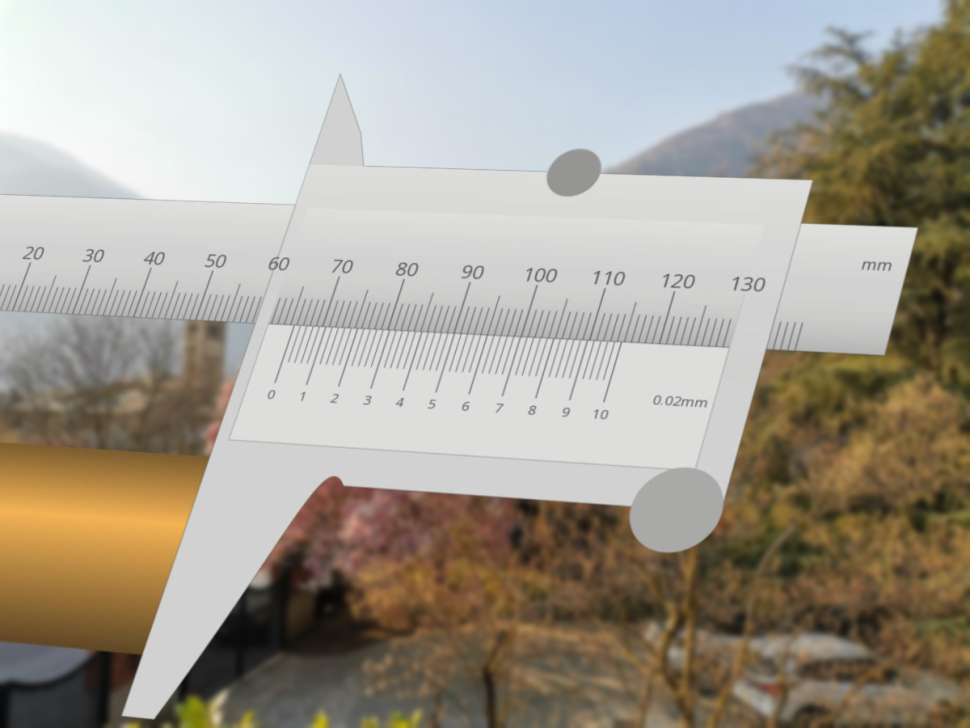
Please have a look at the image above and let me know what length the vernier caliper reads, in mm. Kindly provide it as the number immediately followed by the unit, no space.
65.6mm
